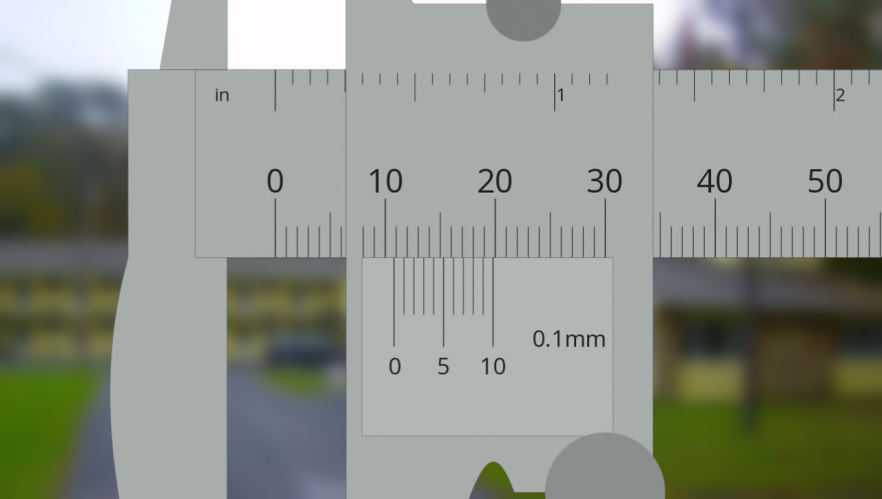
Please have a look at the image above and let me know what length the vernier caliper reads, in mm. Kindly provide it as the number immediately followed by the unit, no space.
10.8mm
